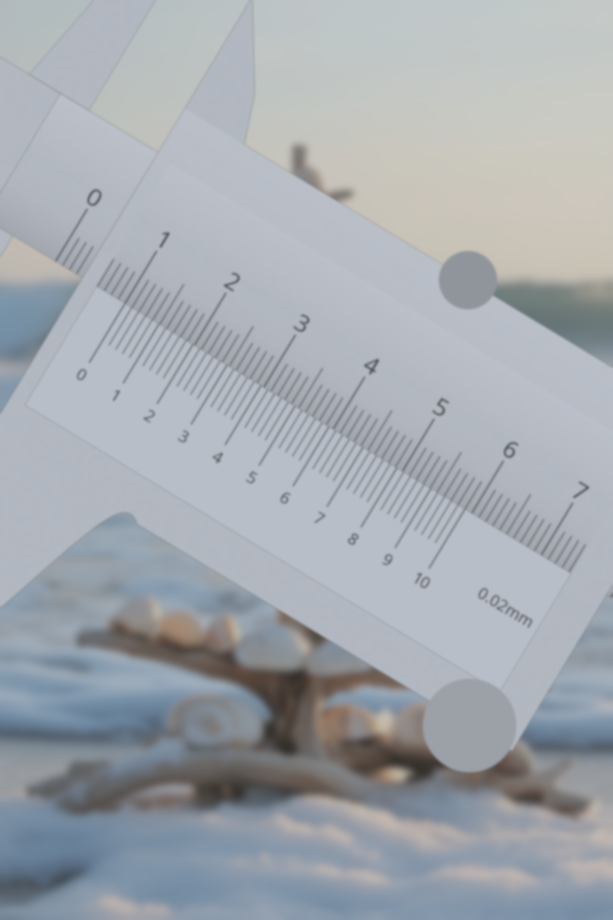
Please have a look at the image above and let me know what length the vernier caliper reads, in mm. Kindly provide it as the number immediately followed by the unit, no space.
10.0mm
